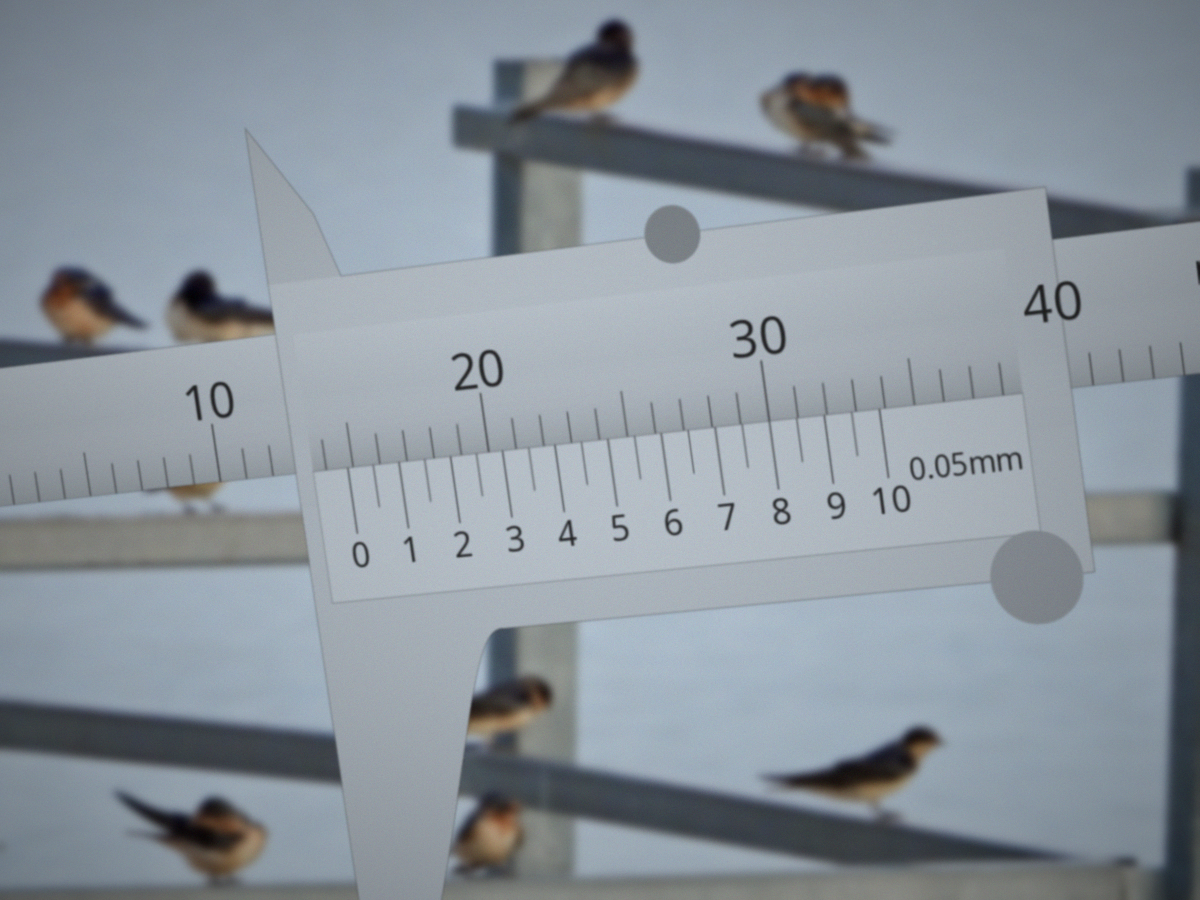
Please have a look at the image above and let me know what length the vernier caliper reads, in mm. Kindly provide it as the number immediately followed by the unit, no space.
14.8mm
